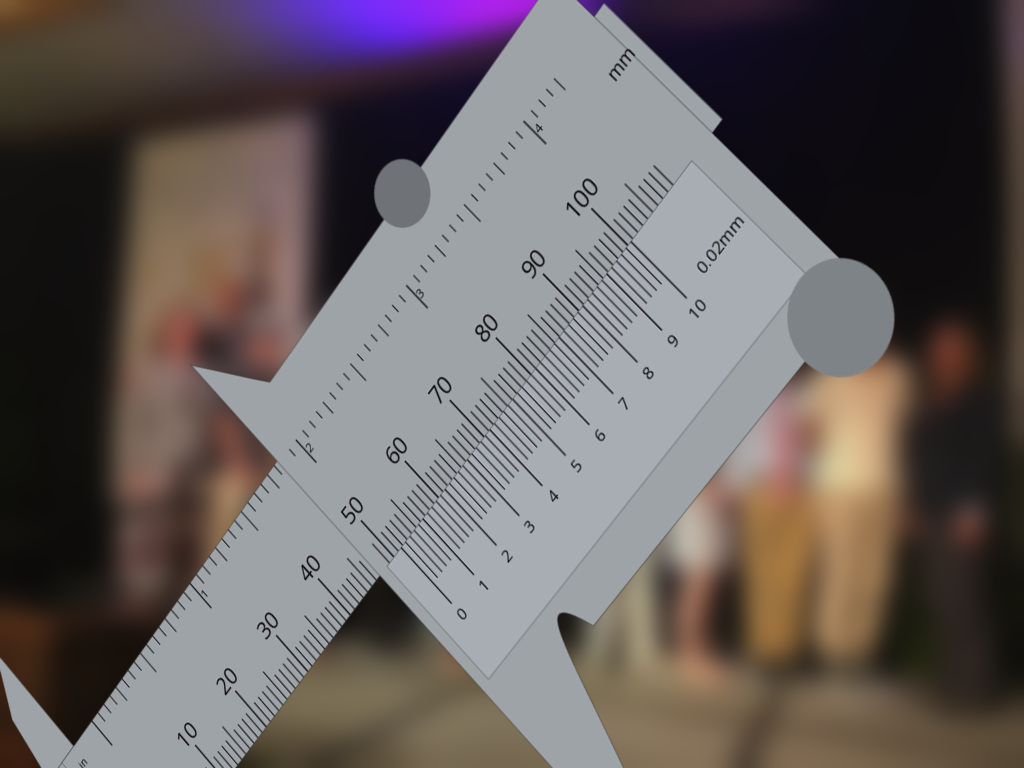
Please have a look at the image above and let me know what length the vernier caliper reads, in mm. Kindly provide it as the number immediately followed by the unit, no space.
51.6mm
